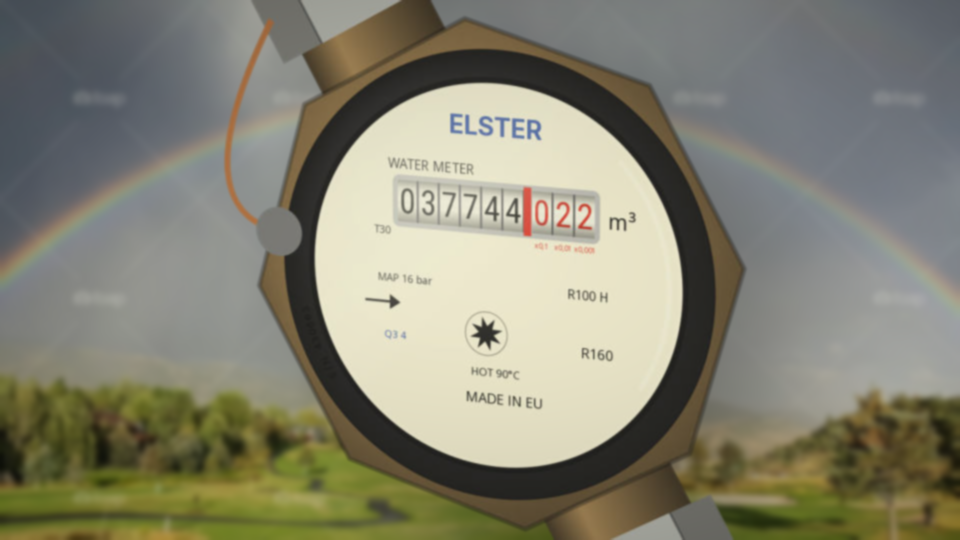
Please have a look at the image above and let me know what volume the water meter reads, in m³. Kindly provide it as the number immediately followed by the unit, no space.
37744.022m³
